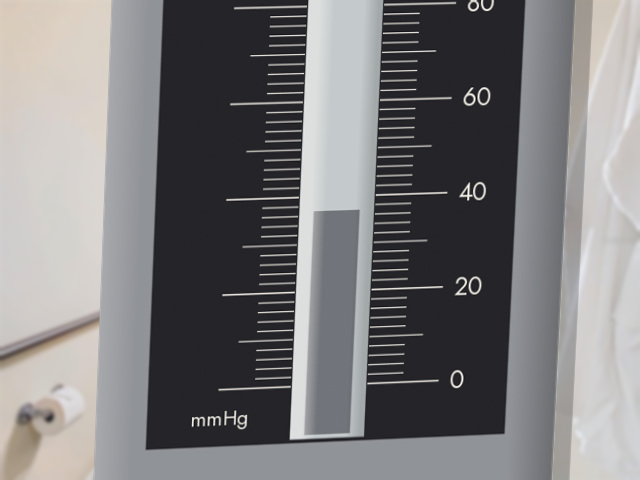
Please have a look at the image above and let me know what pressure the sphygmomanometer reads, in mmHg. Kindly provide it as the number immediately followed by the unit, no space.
37mmHg
